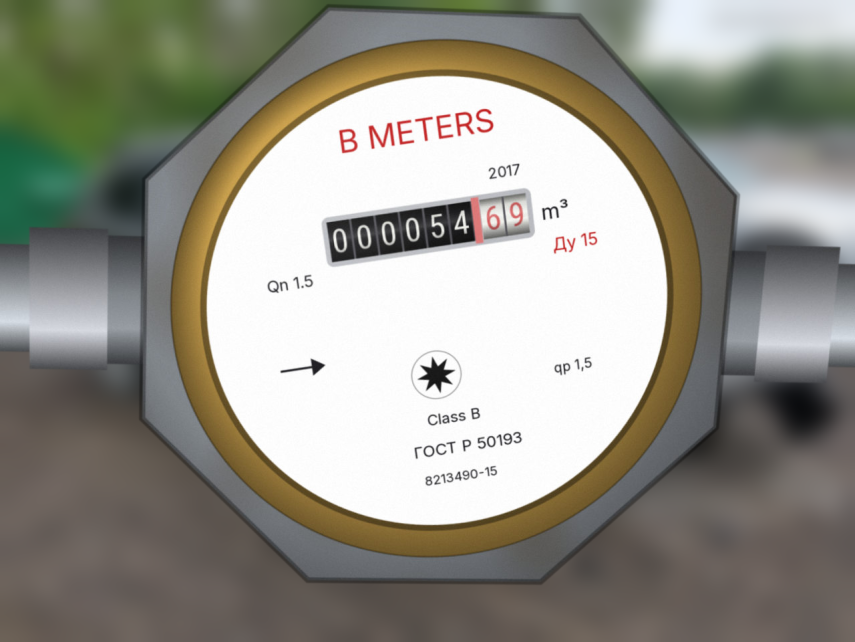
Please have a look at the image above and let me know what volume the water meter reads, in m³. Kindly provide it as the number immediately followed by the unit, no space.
54.69m³
